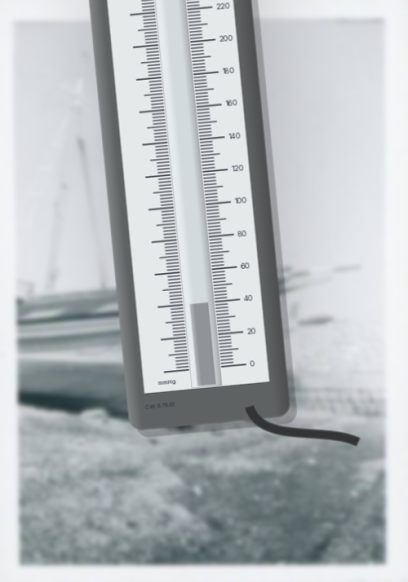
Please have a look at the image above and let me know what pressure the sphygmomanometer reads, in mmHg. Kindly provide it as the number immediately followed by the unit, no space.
40mmHg
